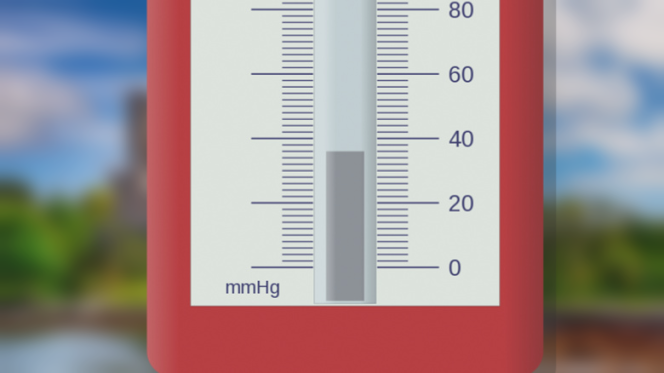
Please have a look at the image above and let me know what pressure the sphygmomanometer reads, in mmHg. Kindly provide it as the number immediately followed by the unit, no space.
36mmHg
